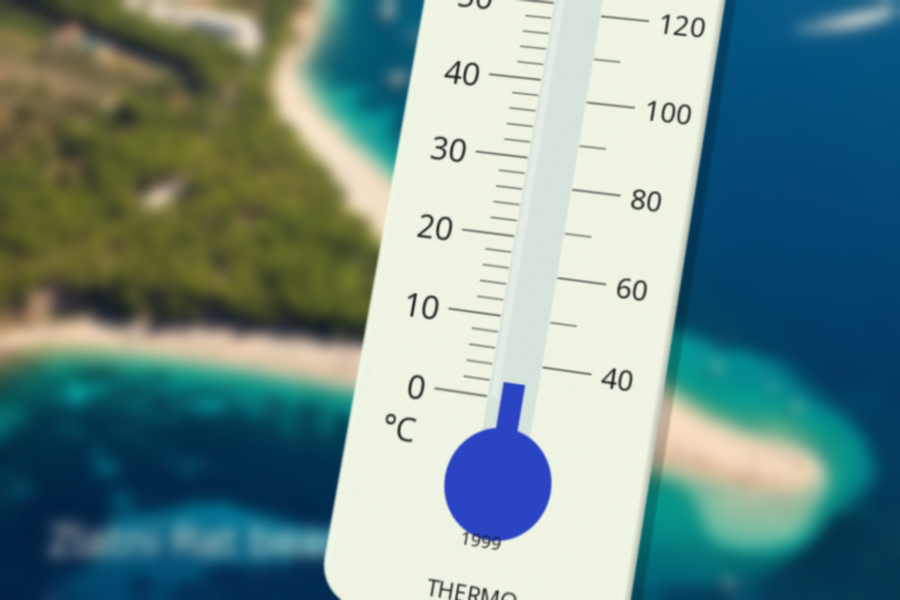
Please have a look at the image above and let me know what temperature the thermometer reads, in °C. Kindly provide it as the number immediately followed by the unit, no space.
2°C
